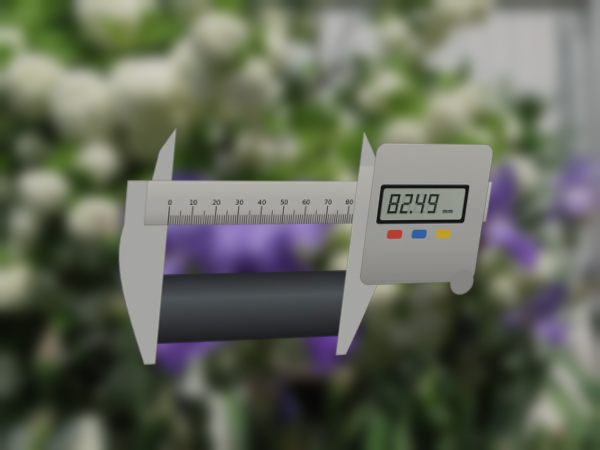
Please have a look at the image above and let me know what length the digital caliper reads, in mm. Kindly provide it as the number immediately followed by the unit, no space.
82.49mm
